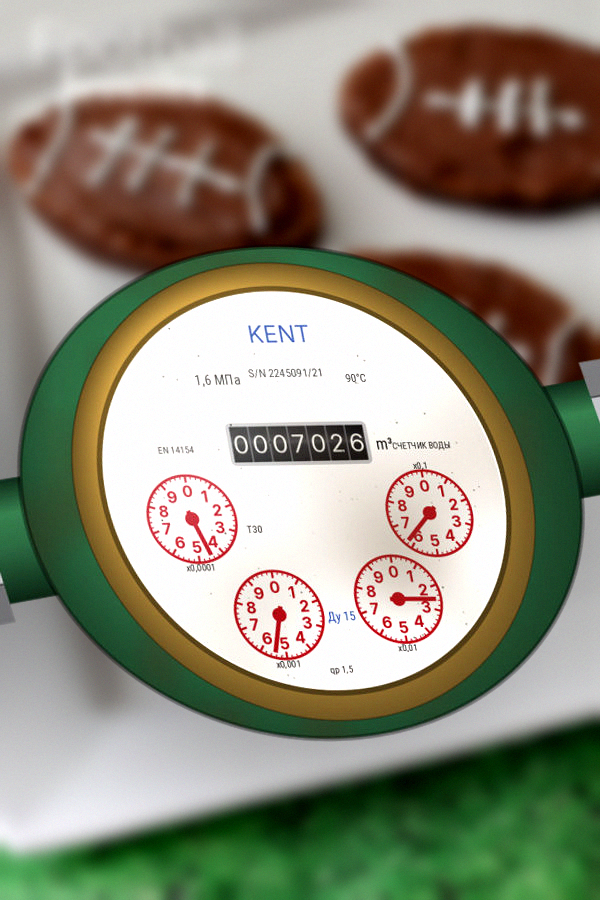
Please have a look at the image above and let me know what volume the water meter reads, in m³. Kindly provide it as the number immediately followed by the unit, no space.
7026.6254m³
